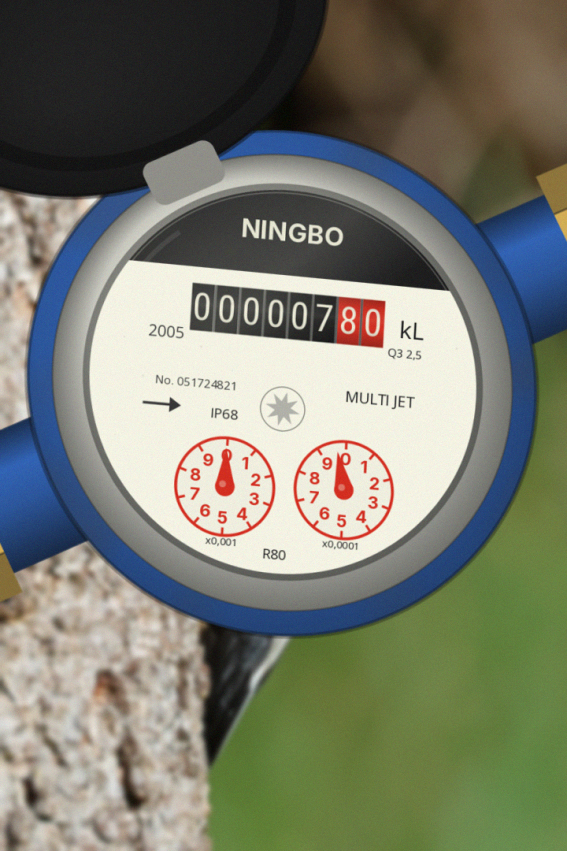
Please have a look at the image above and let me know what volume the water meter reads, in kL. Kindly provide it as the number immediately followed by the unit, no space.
7.7999kL
